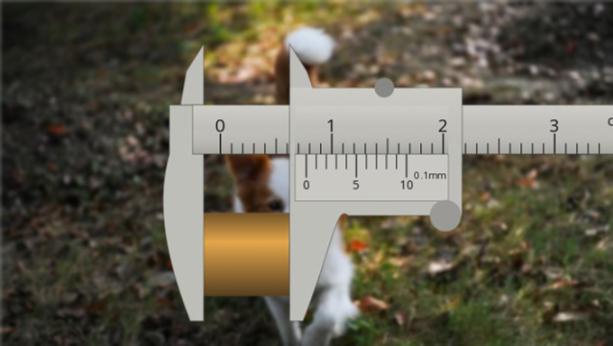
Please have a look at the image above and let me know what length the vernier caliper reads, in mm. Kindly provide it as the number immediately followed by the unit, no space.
7.7mm
